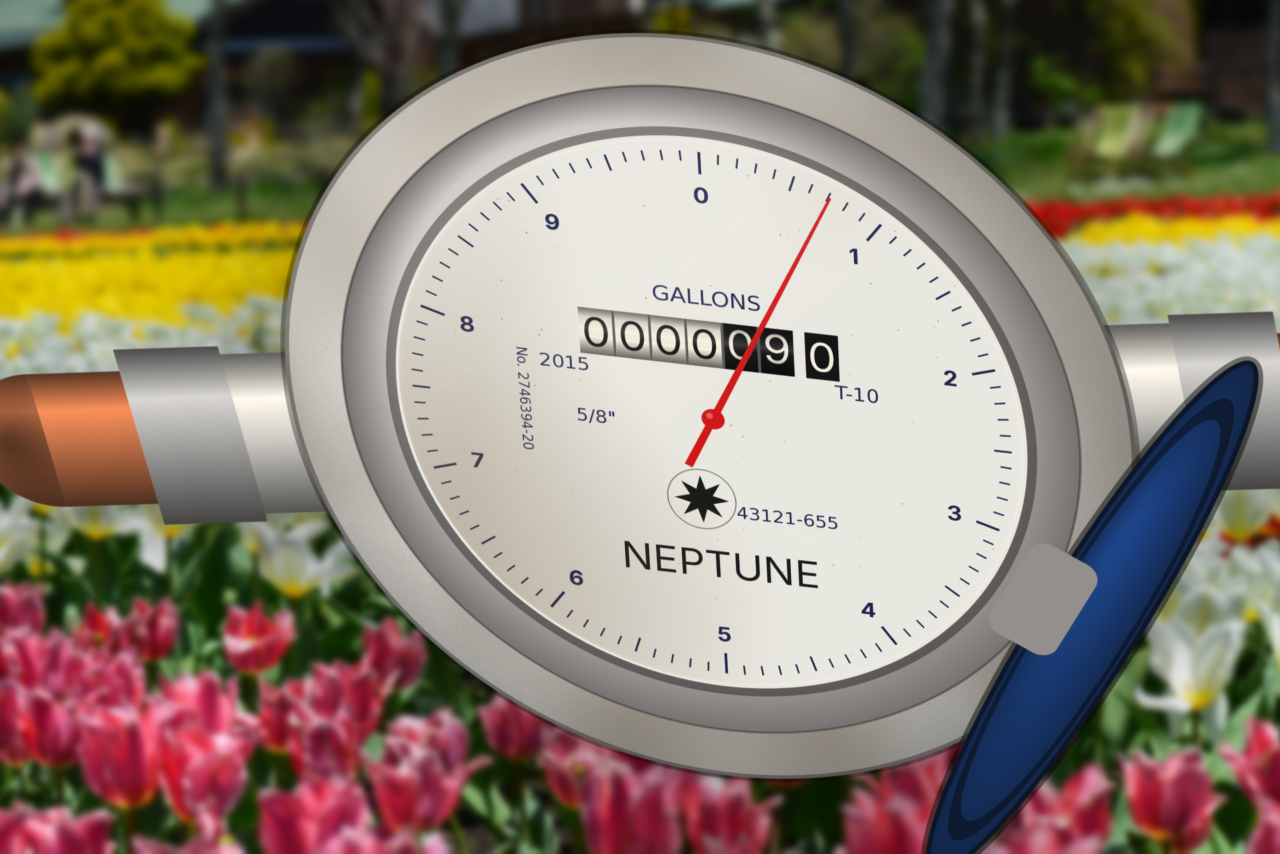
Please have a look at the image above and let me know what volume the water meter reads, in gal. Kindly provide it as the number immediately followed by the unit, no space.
90.7gal
